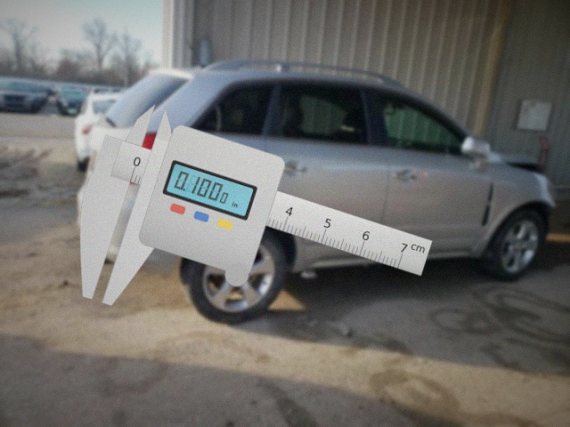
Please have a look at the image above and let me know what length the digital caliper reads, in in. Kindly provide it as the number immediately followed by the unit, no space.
0.1000in
